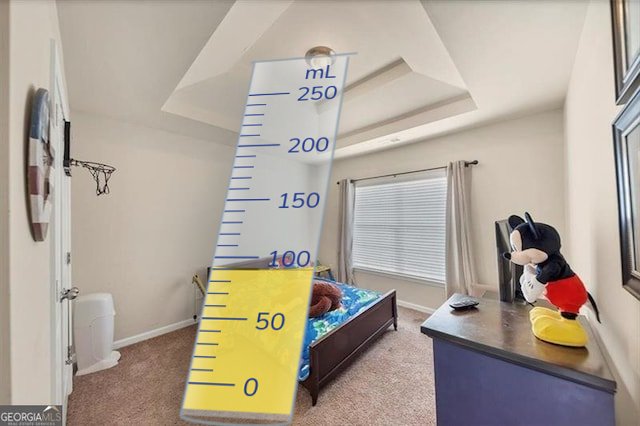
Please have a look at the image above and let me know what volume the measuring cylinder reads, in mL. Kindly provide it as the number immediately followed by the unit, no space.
90mL
